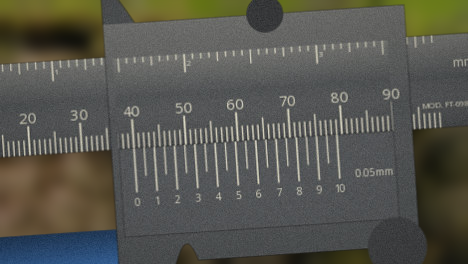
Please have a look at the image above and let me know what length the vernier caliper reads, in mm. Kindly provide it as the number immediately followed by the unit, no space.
40.0mm
